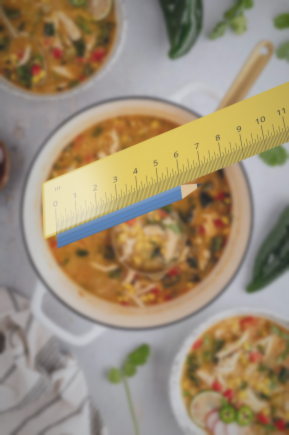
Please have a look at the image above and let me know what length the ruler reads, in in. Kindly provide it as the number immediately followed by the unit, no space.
7in
